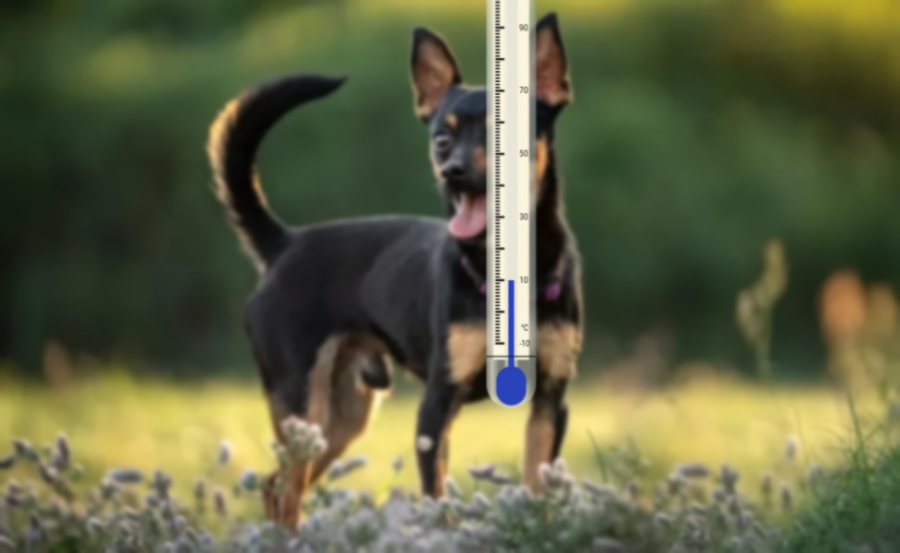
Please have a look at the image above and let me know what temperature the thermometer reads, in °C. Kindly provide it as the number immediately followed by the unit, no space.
10°C
